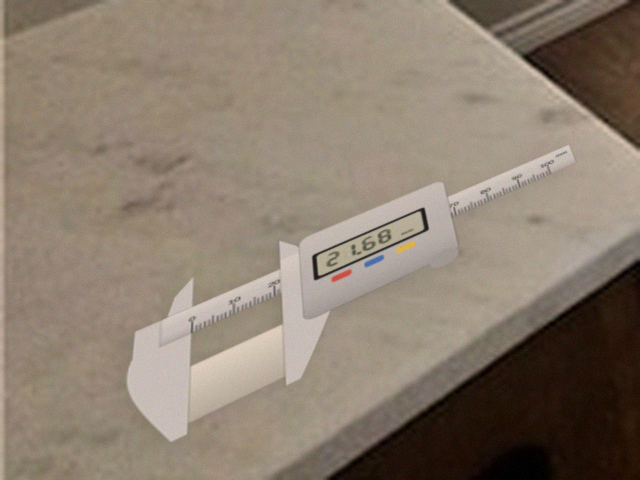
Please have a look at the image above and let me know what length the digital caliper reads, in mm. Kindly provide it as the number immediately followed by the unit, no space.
21.68mm
